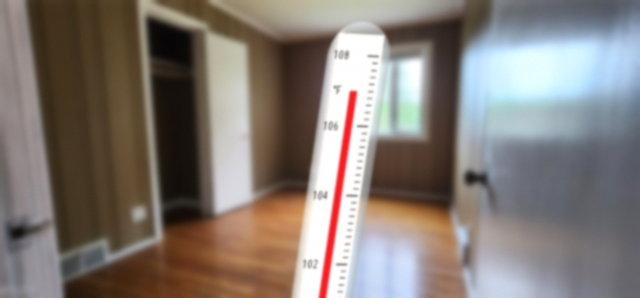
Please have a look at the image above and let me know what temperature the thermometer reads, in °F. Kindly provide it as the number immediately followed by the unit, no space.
107°F
